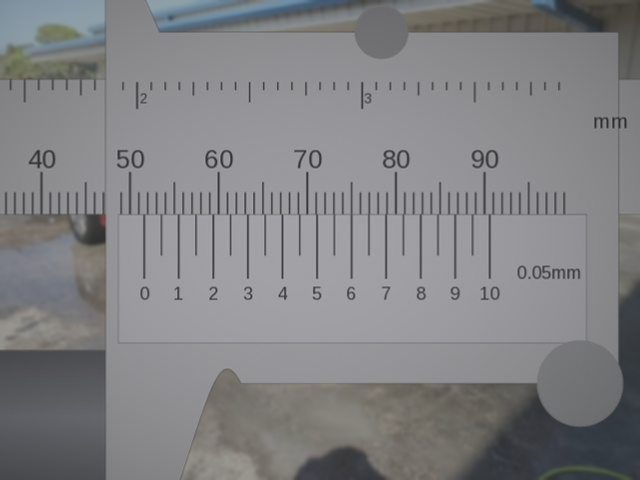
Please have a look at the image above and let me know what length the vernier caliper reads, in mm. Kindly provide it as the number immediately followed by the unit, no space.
51.6mm
